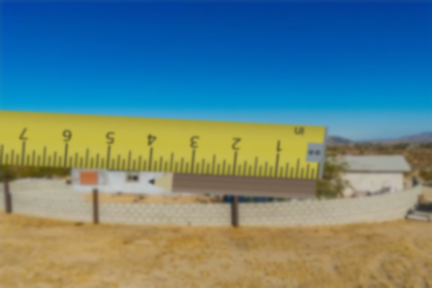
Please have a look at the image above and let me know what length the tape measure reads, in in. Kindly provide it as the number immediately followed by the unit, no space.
4in
